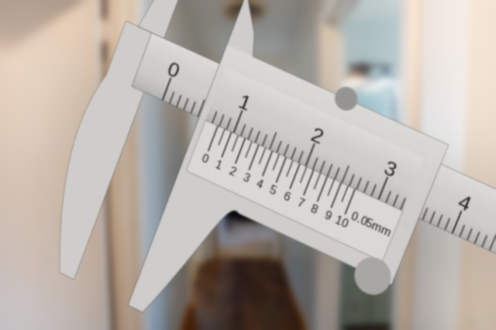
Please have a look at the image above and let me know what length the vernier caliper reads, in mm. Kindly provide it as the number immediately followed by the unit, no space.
7.8mm
